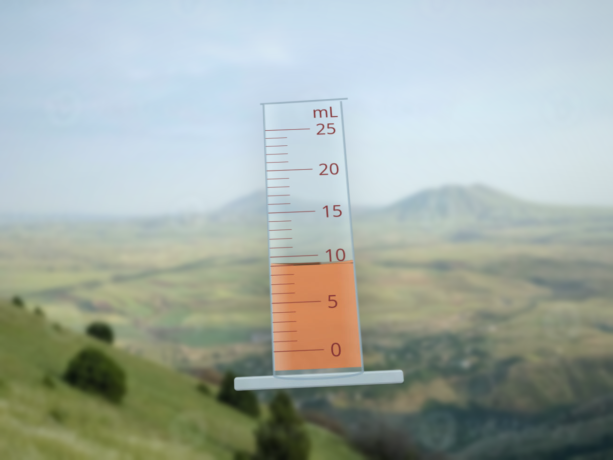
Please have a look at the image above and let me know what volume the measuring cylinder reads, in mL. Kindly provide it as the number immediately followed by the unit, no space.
9mL
